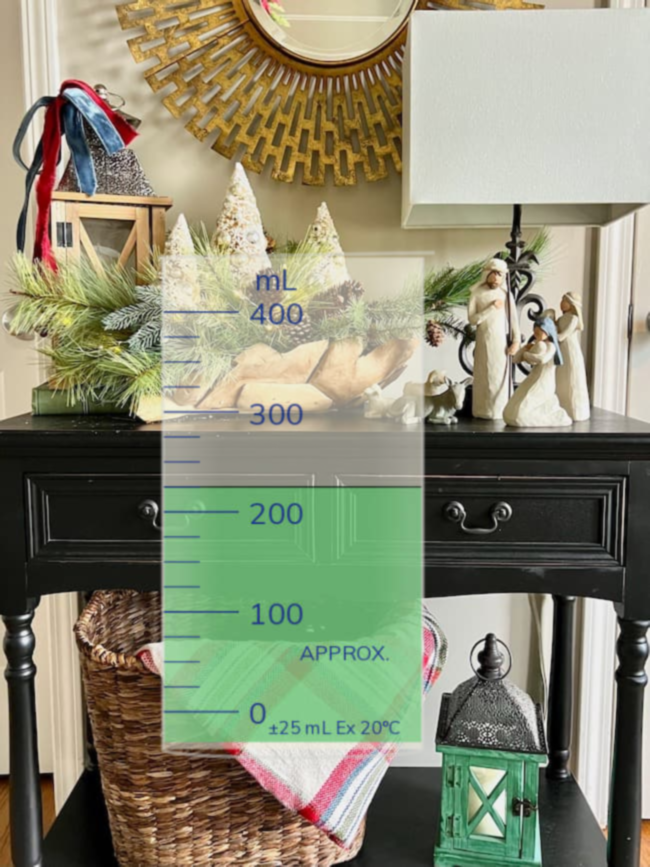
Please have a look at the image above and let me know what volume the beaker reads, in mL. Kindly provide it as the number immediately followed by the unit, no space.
225mL
